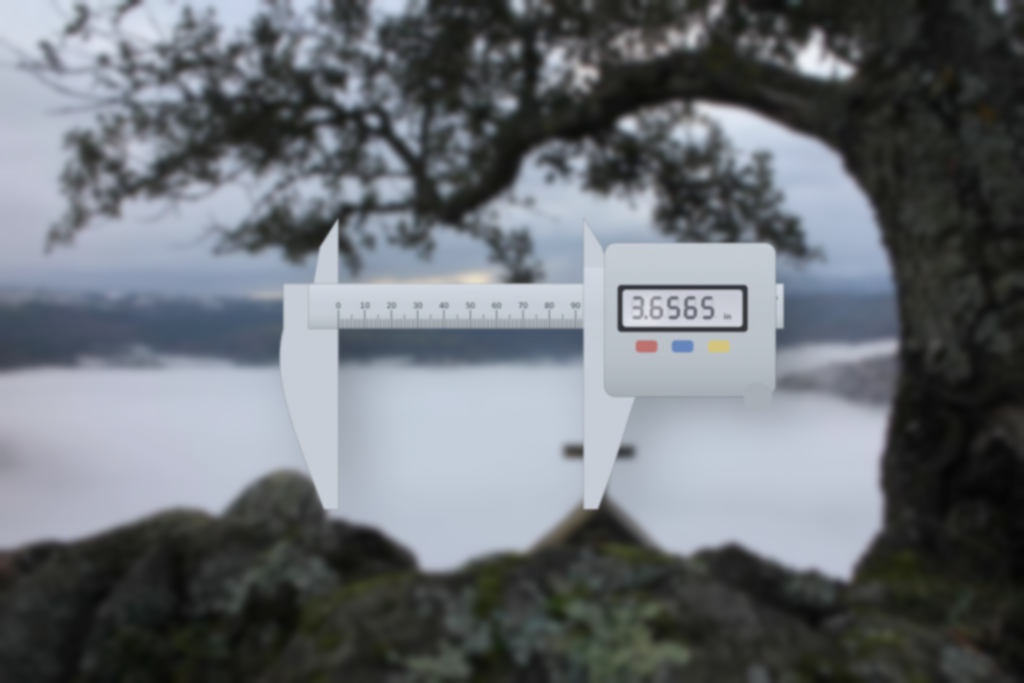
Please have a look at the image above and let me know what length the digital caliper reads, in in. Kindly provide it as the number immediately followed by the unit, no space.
3.6565in
